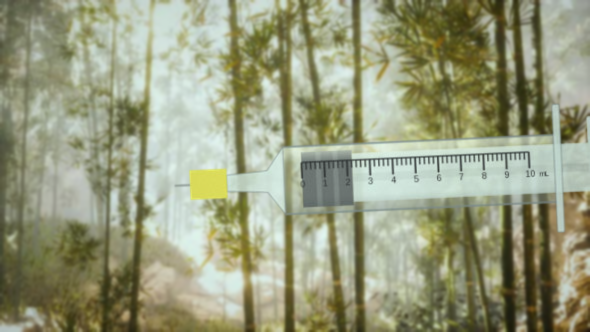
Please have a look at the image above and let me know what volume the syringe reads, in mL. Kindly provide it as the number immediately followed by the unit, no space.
0mL
